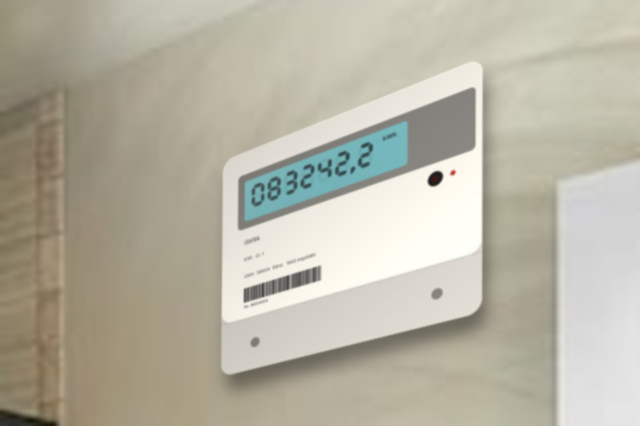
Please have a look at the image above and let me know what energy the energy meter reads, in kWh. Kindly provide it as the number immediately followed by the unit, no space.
83242.2kWh
